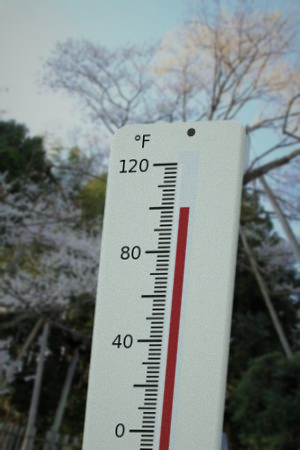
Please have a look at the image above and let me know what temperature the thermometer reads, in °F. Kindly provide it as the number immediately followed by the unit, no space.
100°F
